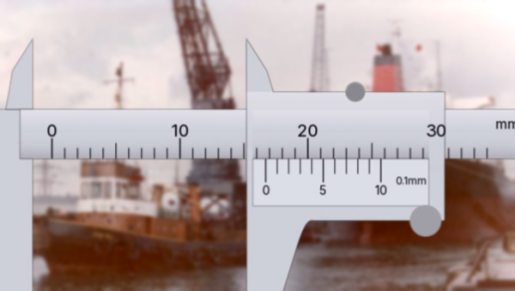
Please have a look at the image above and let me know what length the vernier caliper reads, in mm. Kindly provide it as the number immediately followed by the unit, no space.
16.7mm
